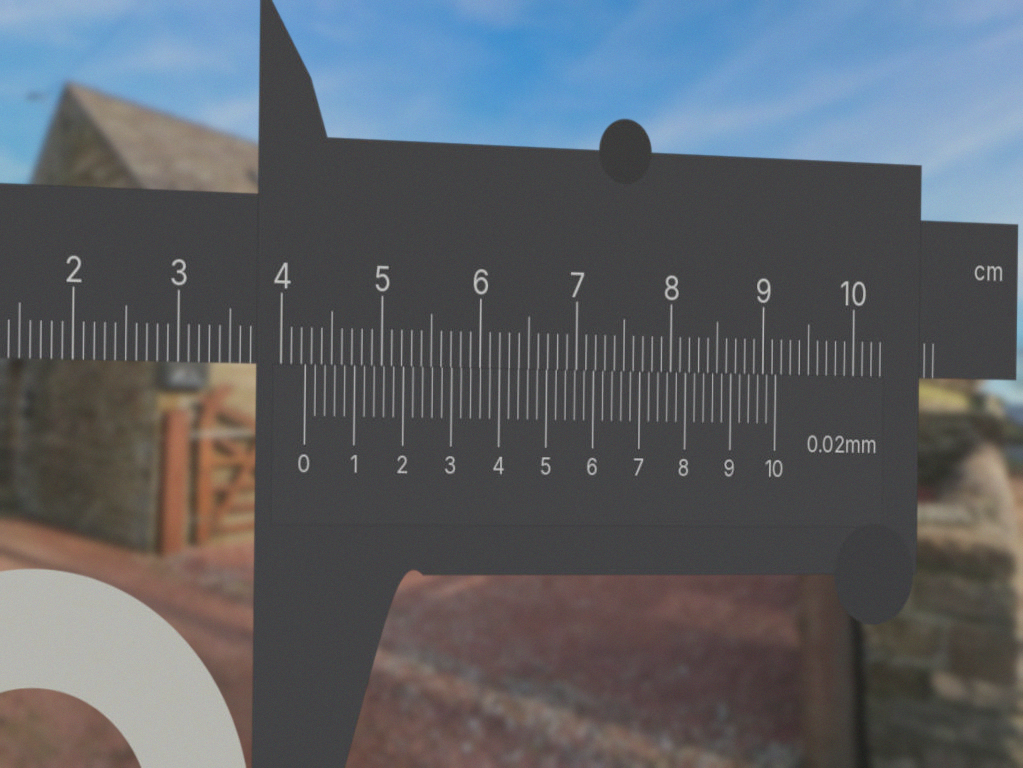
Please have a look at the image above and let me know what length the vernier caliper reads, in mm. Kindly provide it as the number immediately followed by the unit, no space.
42.4mm
